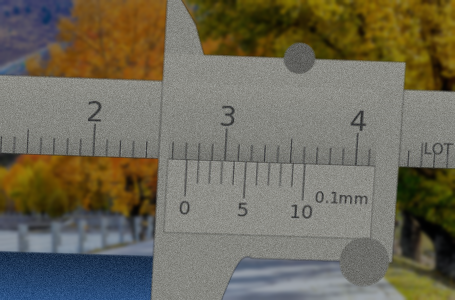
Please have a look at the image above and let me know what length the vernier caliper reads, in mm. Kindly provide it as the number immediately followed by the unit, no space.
27.1mm
